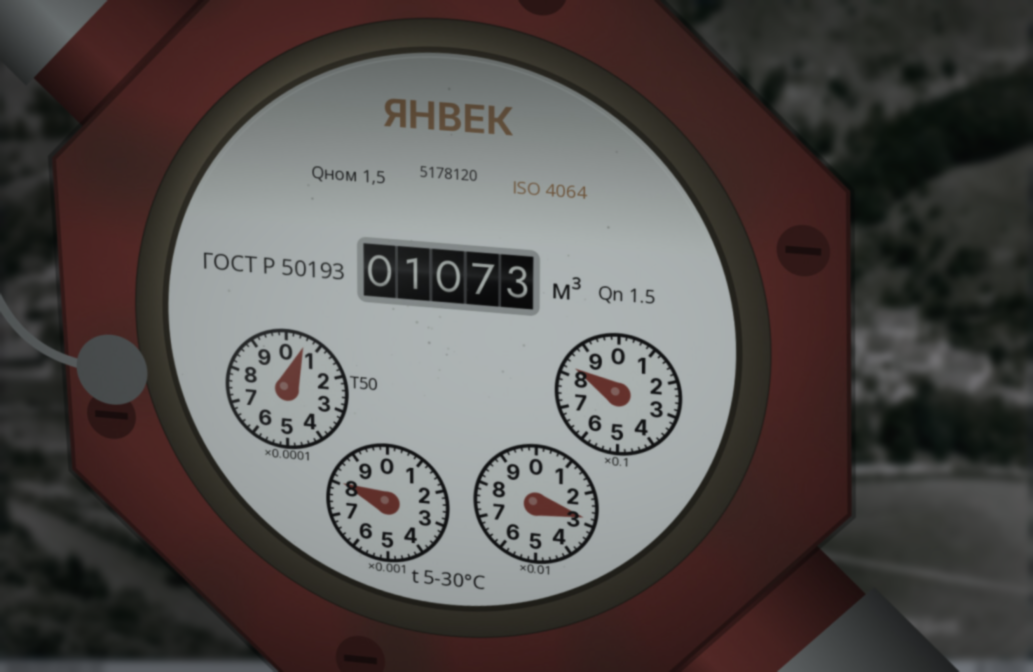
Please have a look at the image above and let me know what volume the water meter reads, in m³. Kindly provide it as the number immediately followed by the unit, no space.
1073.8280m³
